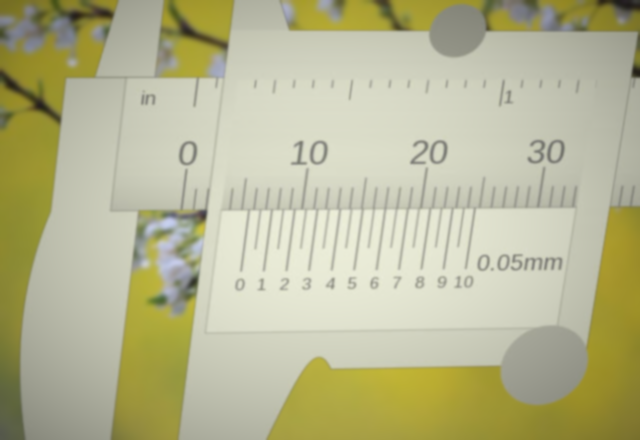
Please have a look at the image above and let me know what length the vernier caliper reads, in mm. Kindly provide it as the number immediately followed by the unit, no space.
5.6mm
